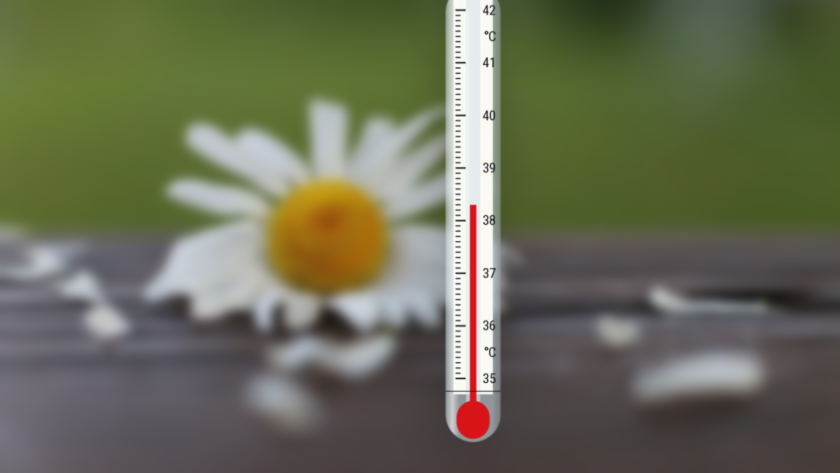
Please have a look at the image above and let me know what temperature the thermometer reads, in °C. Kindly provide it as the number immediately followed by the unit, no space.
38.3°C
